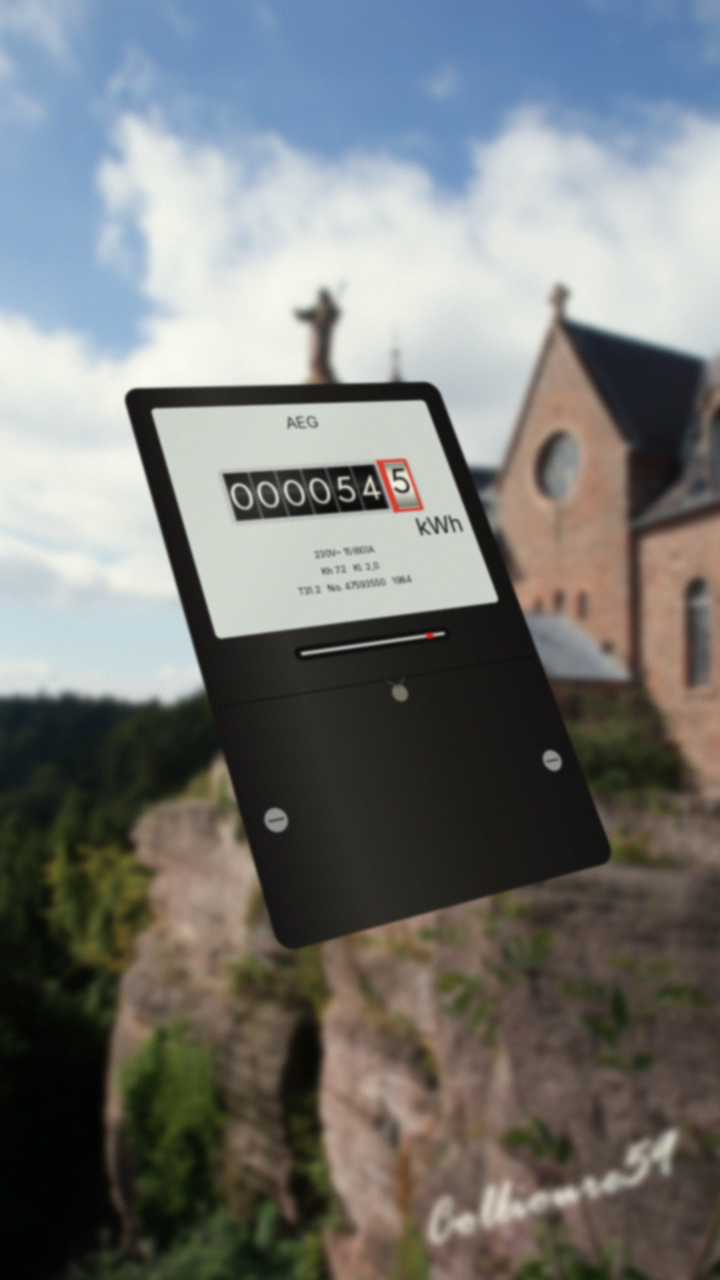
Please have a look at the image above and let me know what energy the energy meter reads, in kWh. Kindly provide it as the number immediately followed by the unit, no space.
54.5kWh
